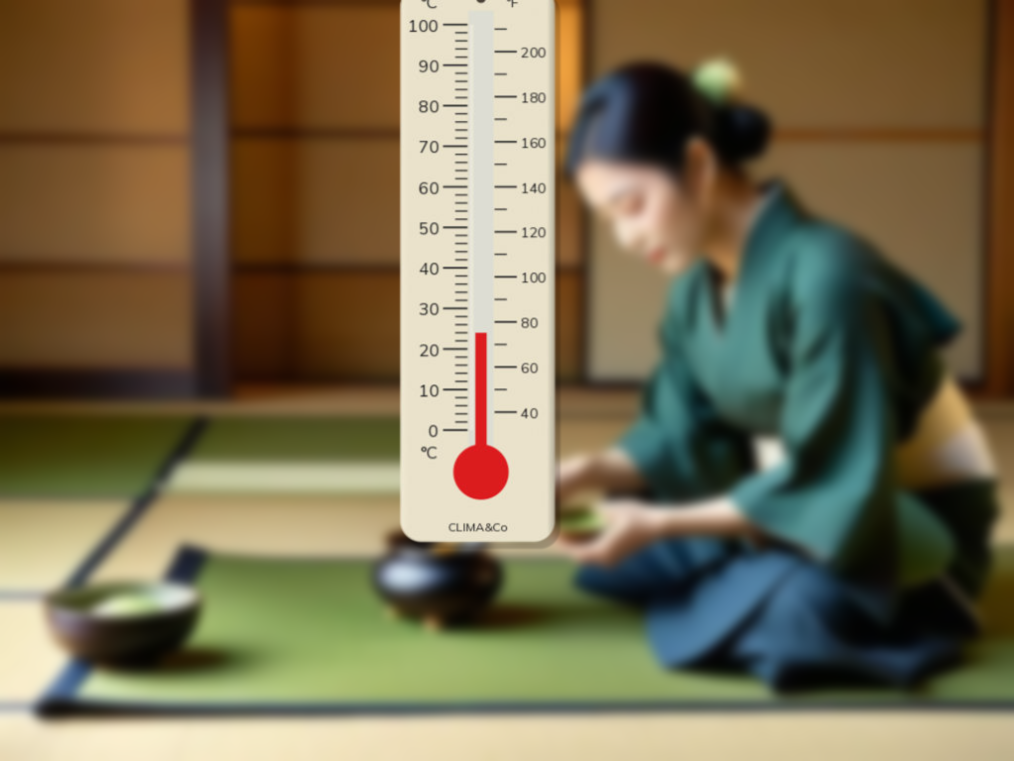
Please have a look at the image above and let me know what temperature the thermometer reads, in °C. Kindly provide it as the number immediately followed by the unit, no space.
24°C
